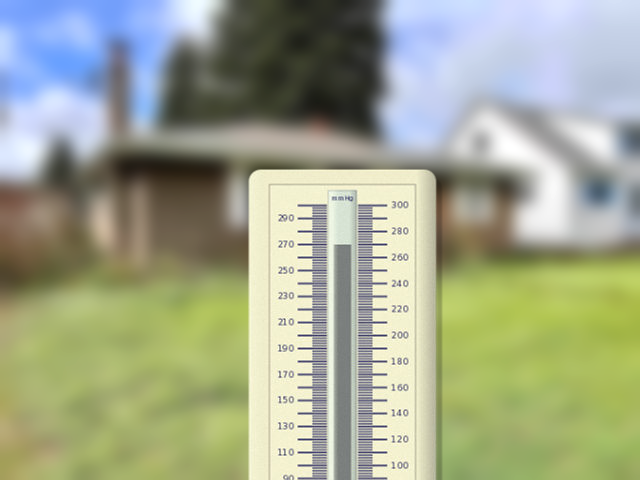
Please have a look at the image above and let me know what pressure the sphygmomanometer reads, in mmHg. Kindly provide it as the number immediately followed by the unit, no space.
270mmHg
